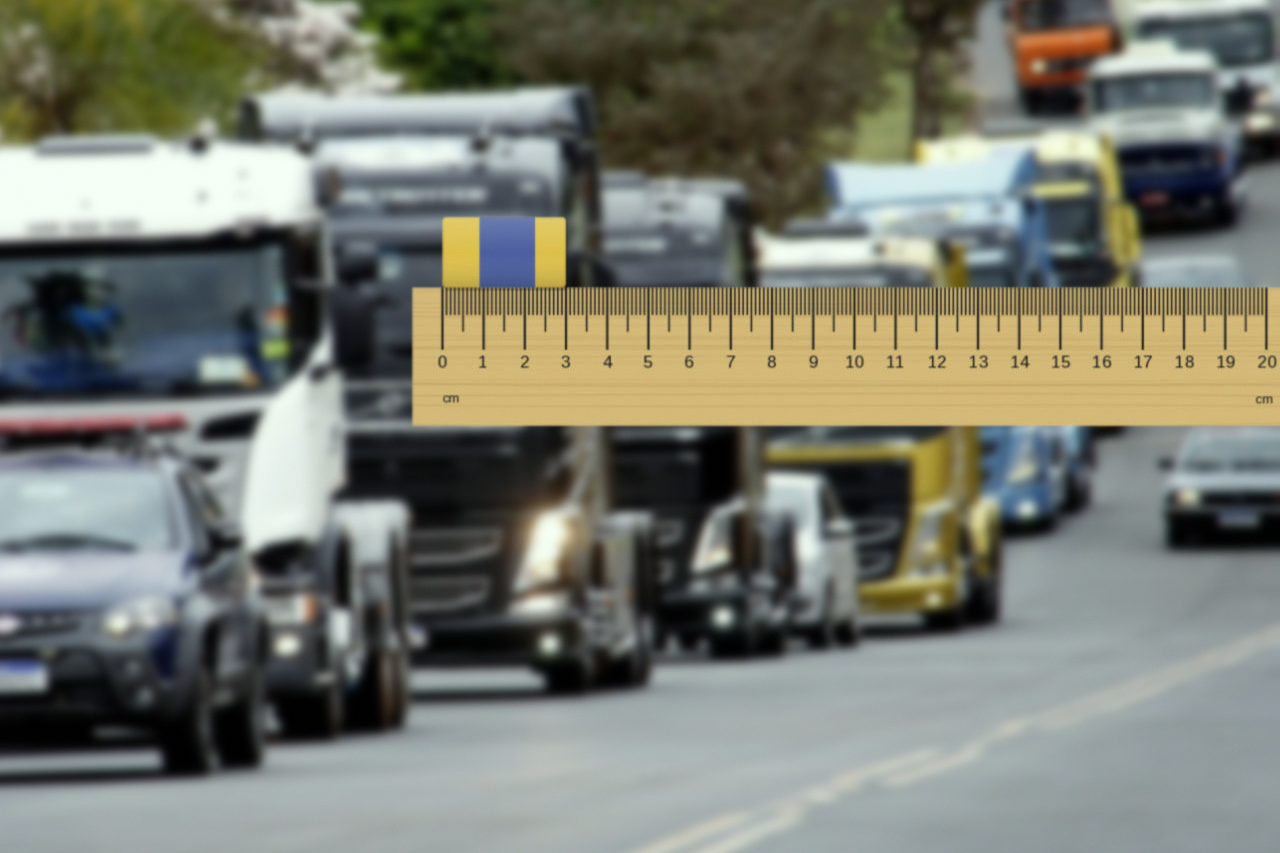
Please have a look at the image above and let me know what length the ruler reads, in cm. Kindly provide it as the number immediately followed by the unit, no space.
3cm
